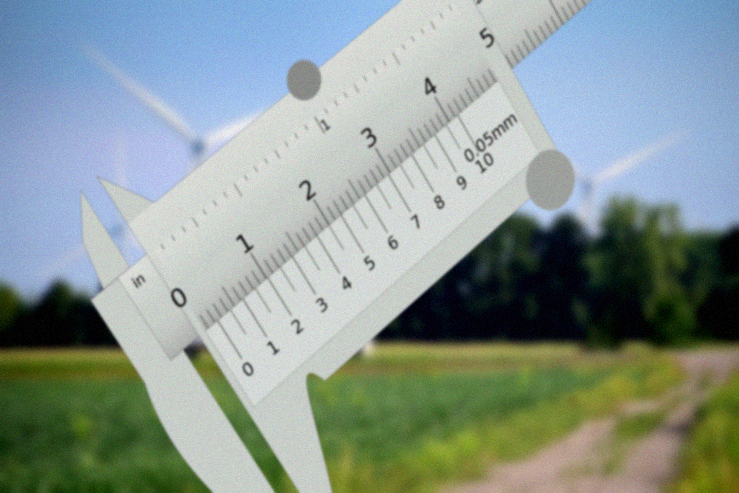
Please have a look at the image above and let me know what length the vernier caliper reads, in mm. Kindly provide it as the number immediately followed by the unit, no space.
2.4mm
